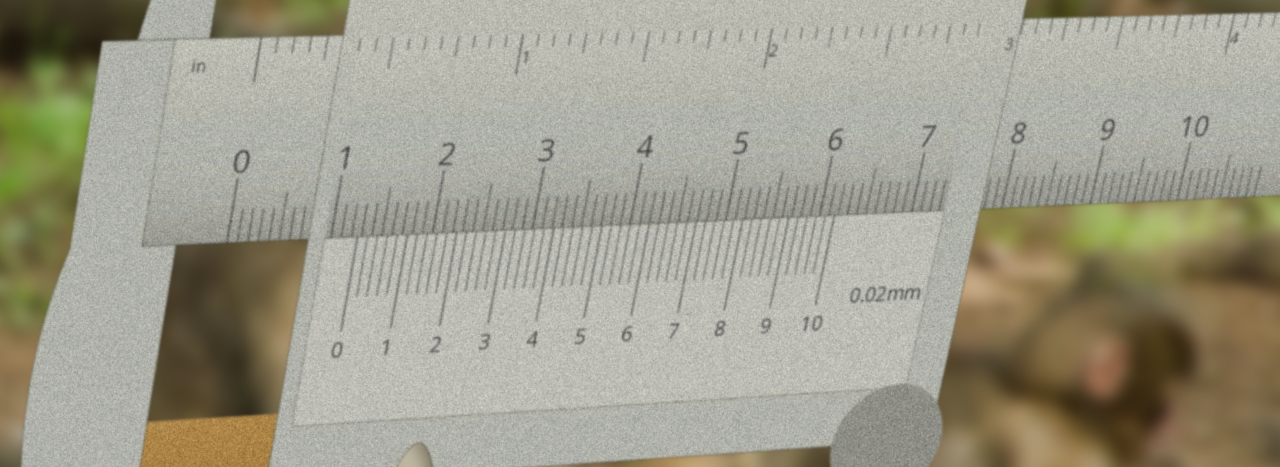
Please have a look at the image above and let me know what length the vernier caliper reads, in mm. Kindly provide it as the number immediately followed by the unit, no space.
12.6mm
